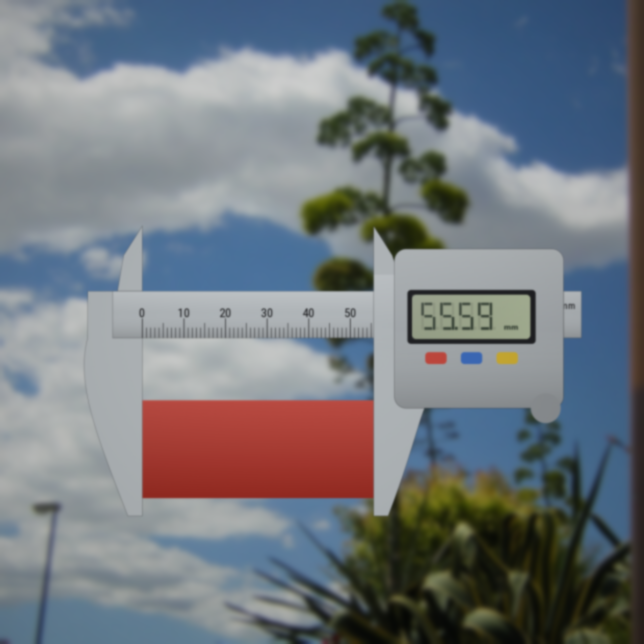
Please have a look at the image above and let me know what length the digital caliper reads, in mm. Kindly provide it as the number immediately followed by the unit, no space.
55.59mm
